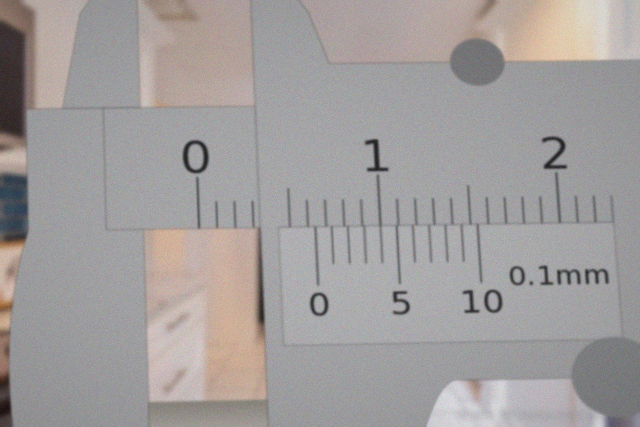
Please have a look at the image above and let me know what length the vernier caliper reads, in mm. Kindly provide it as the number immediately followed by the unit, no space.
6.4mm
